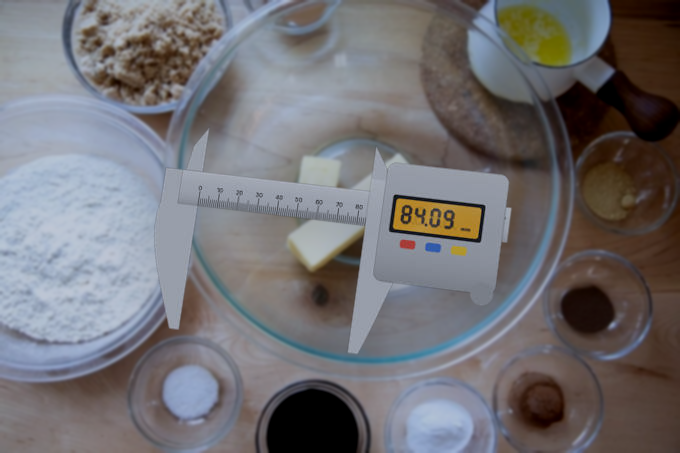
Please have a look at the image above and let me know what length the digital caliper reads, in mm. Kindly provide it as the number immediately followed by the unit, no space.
84.09mm
